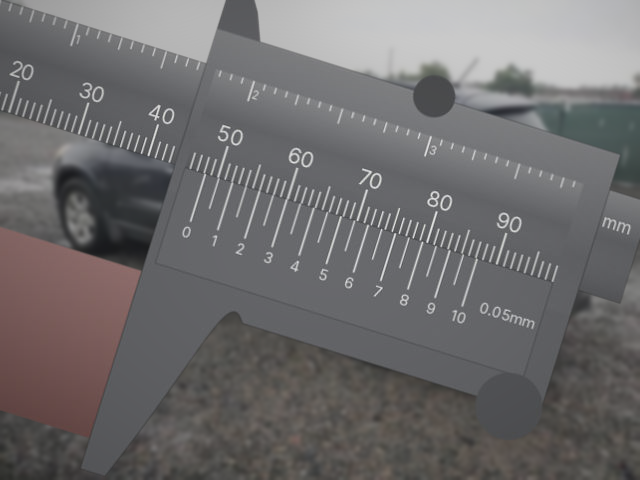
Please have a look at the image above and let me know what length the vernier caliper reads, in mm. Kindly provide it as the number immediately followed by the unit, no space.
48.2mm
